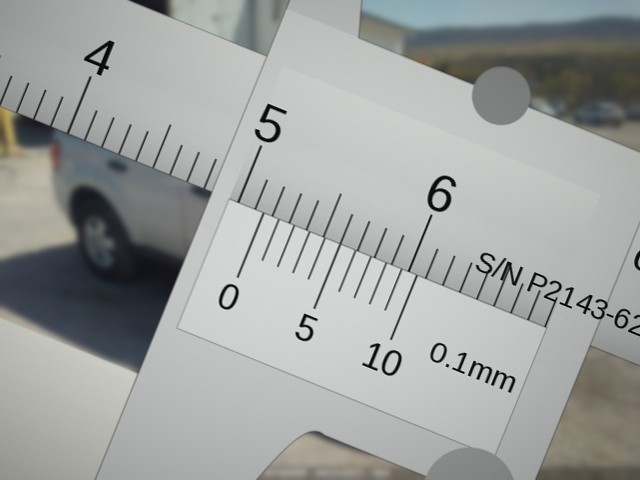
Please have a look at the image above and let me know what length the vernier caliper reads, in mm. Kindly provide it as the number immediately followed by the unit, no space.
51.5mm
